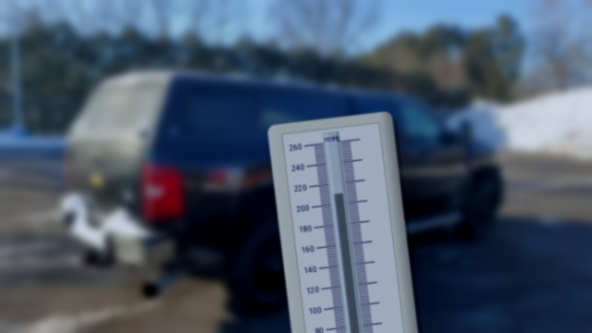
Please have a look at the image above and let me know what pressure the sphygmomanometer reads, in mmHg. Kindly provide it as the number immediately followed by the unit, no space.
210mmHg
